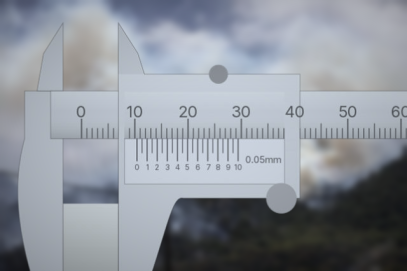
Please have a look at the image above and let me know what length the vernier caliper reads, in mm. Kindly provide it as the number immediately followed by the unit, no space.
10.4mm
